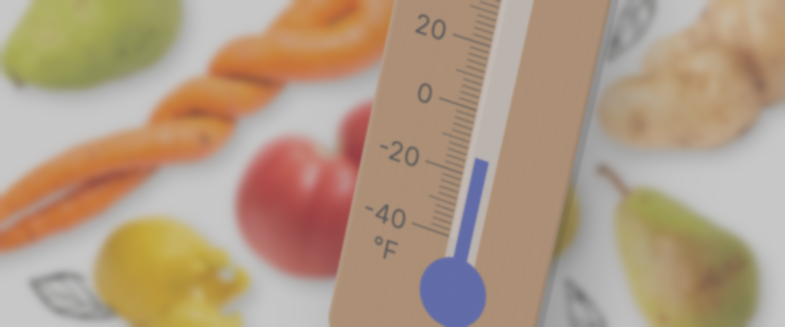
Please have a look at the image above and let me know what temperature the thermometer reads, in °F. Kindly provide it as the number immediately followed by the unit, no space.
-14°F
